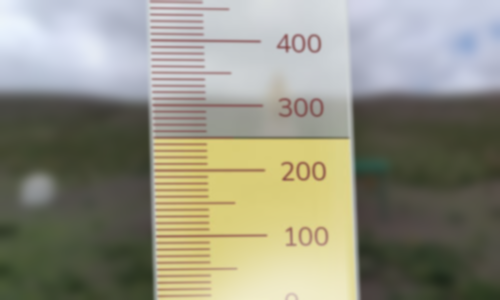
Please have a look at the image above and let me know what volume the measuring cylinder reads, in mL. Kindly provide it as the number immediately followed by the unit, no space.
250mL
